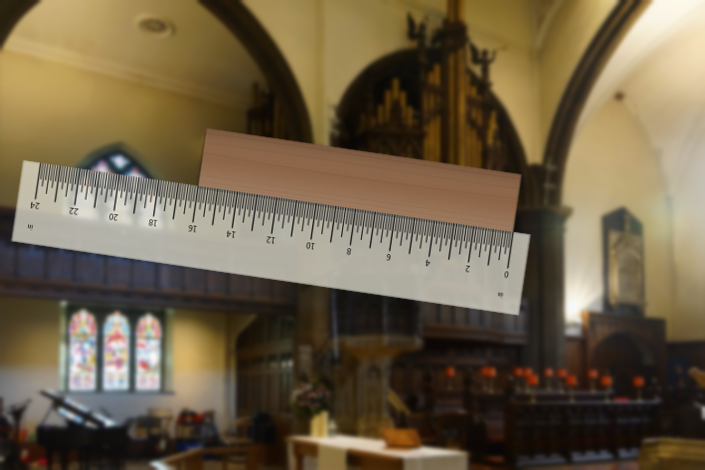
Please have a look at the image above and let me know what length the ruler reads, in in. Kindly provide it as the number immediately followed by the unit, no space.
16in
